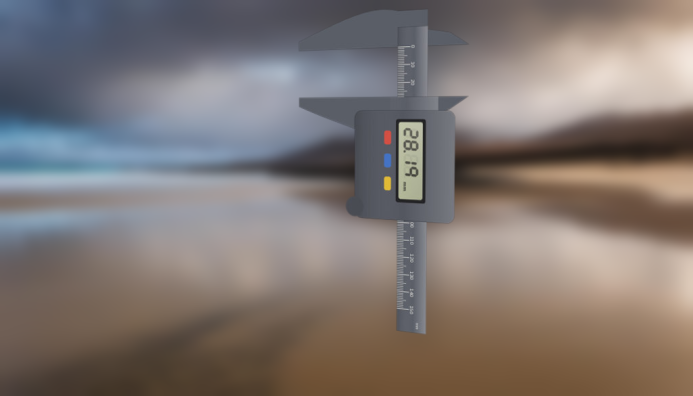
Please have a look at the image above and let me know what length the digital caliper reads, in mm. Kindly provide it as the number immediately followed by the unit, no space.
28.19mm
